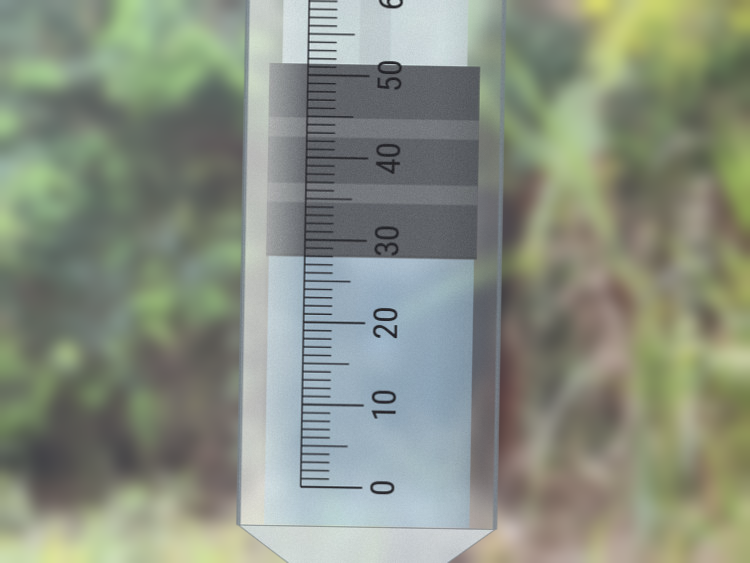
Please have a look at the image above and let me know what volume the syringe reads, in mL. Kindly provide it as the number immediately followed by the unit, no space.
28mL
